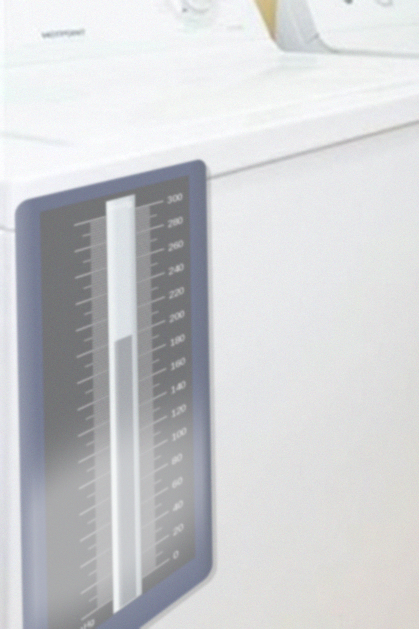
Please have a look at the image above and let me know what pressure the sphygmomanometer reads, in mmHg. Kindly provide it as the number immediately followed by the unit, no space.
200mmHg
